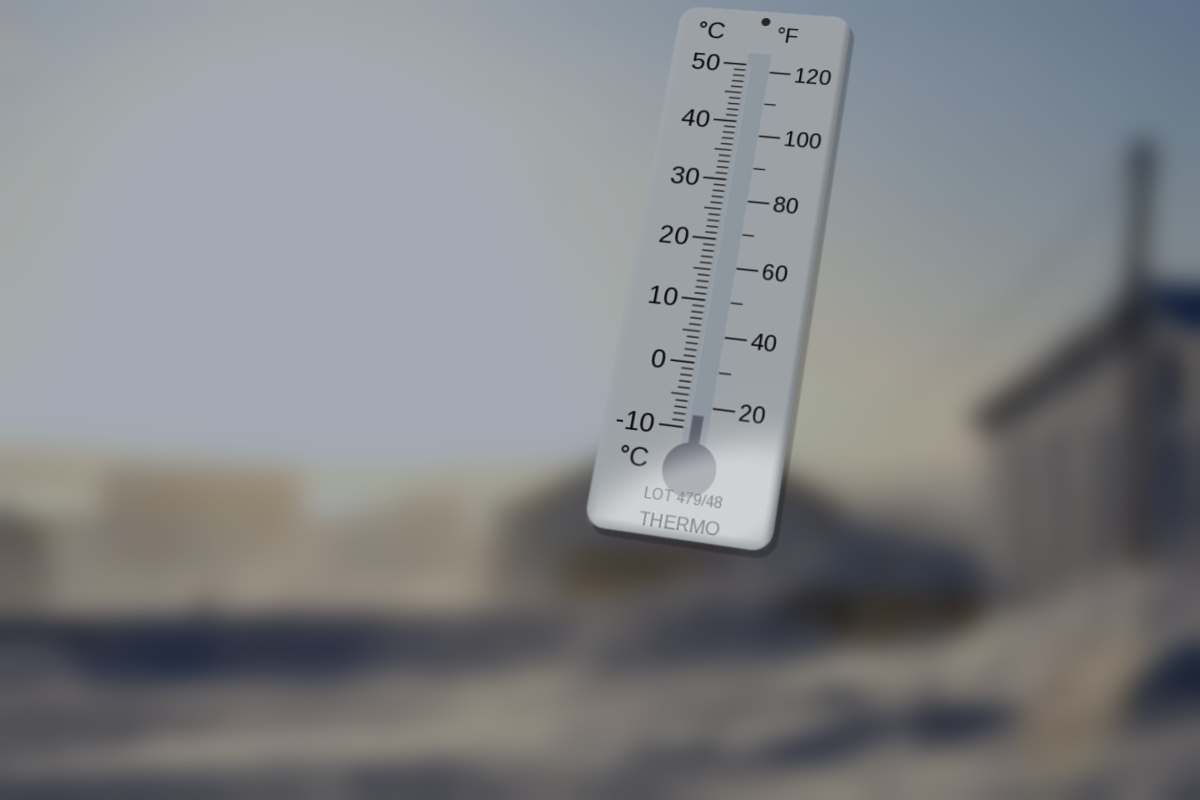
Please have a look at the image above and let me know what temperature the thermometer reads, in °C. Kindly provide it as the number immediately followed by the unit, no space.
-8°C
